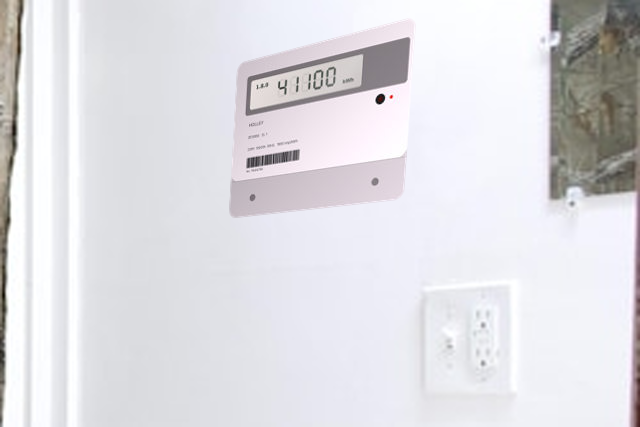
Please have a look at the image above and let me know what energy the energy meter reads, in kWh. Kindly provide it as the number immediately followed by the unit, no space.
41100kWh
